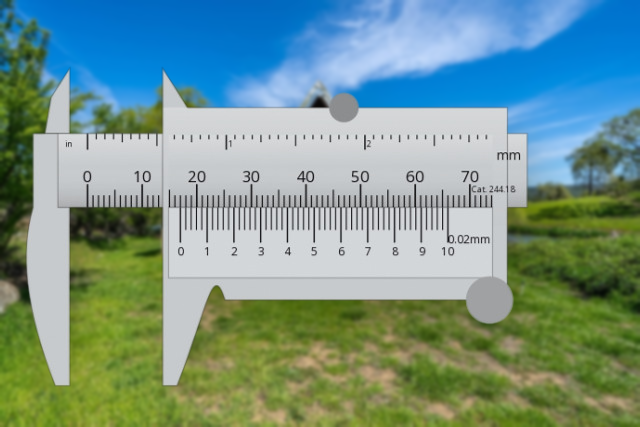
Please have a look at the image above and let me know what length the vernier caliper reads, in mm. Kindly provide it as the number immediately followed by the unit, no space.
17.0mm
